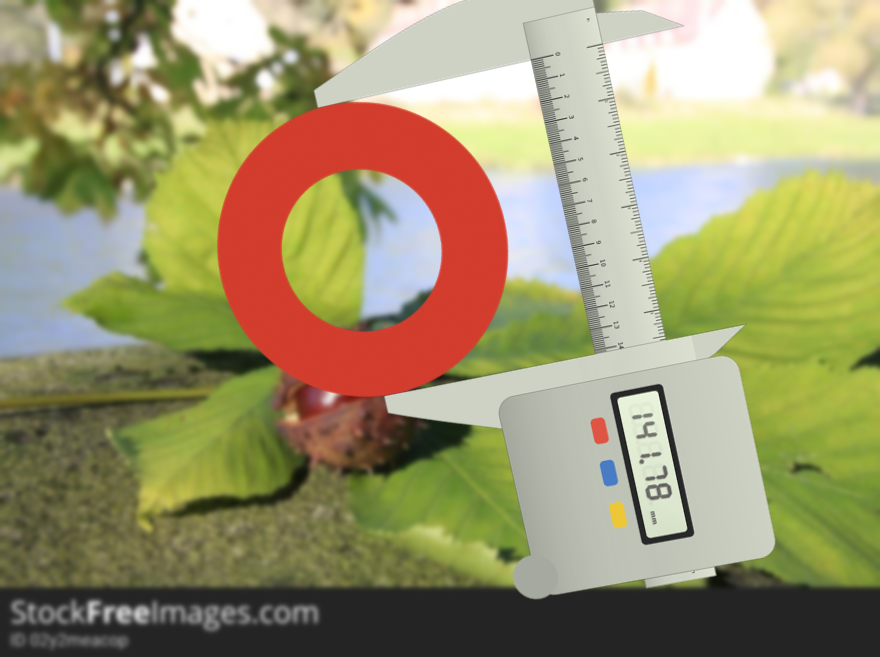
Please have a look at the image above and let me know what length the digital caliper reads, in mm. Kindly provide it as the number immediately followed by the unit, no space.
141.78mm
